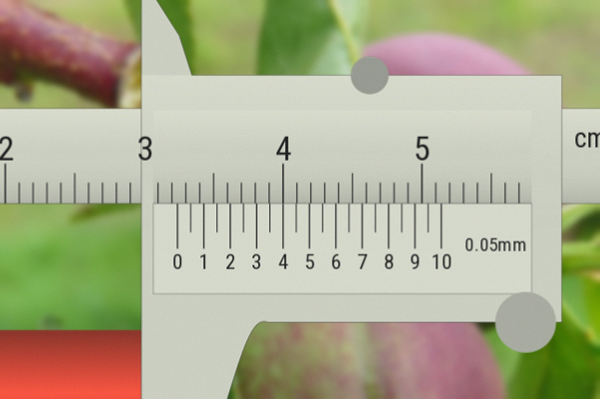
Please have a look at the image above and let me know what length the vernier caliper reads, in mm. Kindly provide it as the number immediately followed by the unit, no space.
32.4mm
